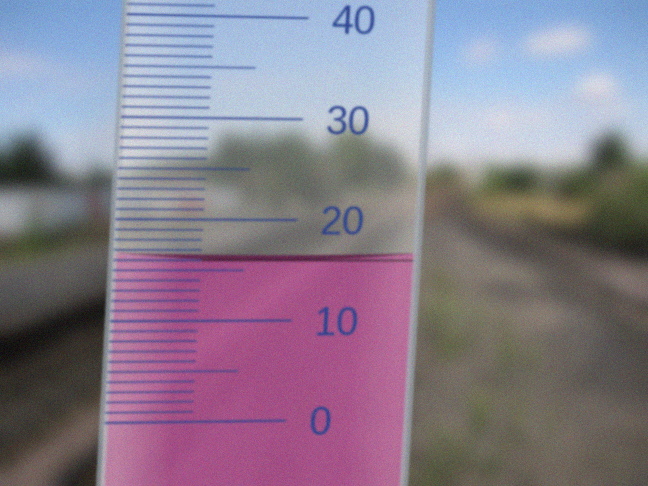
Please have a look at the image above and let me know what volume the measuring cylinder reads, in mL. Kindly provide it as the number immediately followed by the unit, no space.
16mL
